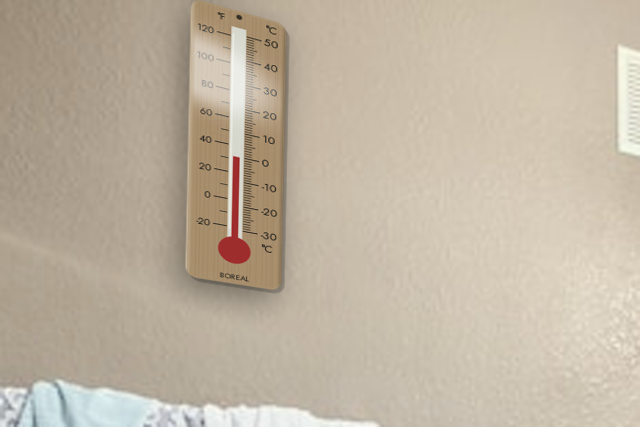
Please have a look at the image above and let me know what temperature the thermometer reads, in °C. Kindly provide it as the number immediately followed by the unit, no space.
0°C
